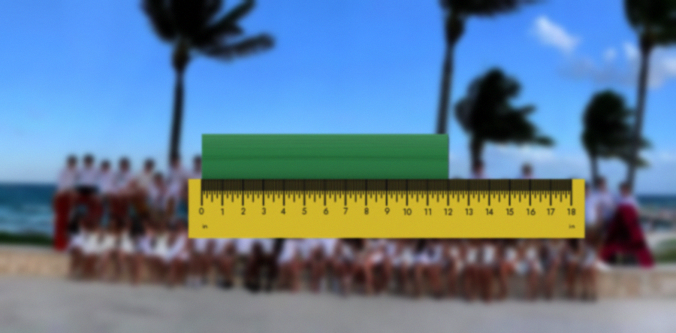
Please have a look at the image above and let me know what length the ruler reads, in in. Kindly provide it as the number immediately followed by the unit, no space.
12in
